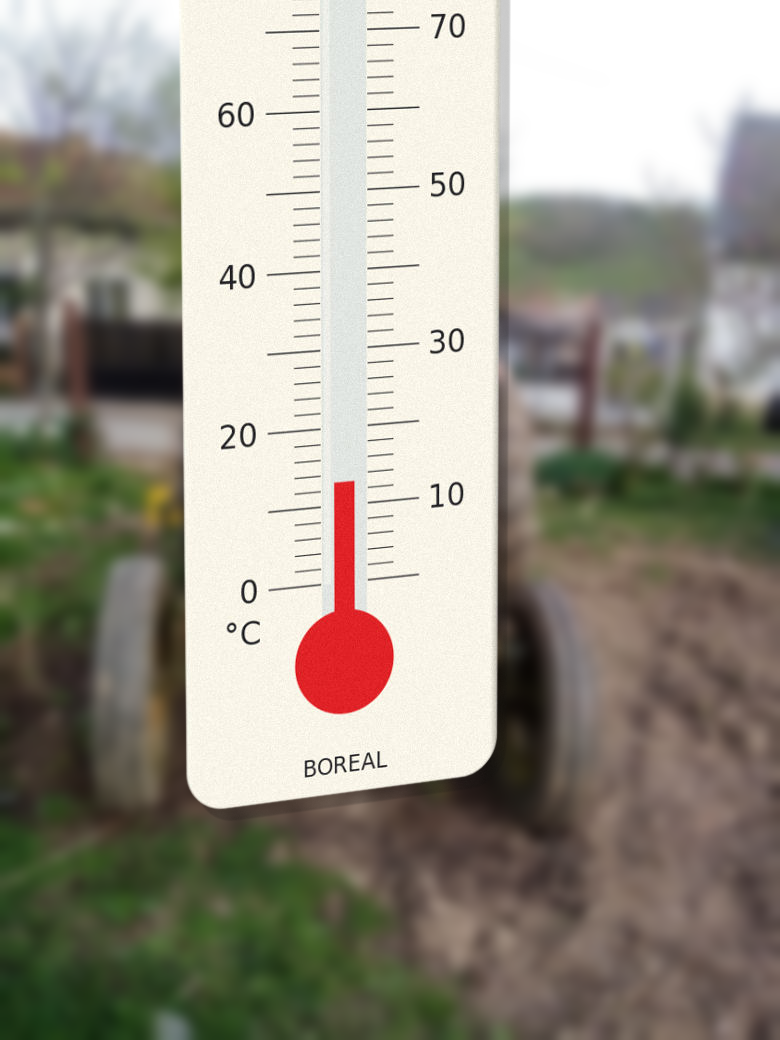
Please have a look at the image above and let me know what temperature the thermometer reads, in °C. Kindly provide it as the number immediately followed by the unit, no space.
13°C
